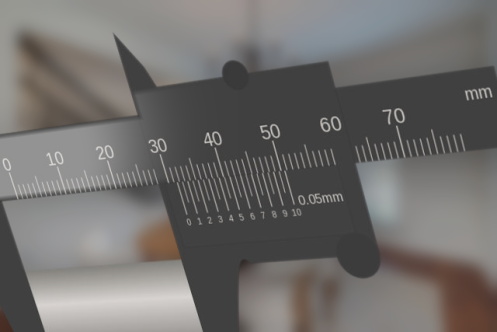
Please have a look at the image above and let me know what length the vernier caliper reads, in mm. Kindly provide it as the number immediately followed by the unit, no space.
31.6mm
